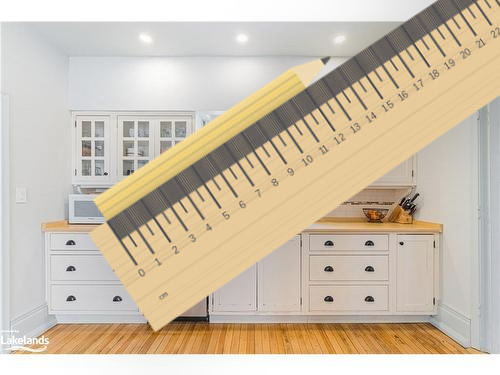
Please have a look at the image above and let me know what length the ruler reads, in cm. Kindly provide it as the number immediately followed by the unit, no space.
14cm
